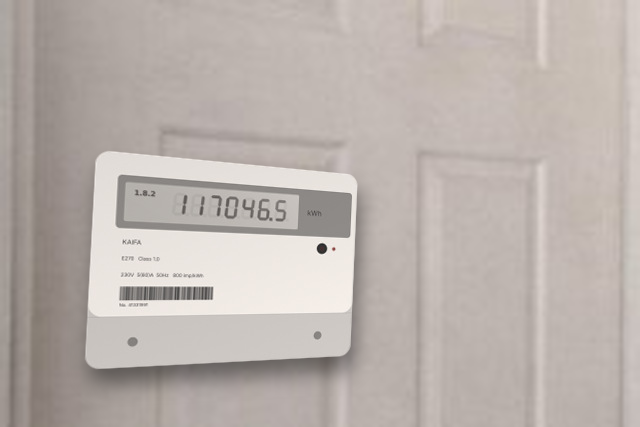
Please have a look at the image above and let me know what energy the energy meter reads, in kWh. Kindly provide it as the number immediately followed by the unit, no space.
117046.5kWh
